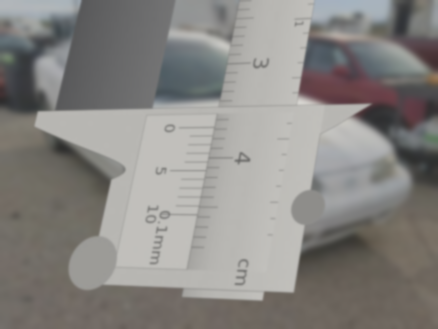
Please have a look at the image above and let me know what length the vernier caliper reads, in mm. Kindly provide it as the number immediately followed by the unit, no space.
36.8mm
